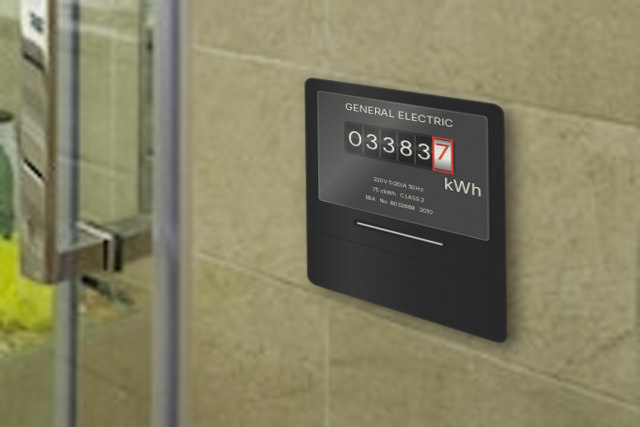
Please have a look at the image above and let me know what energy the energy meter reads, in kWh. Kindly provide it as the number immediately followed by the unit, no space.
3383.7kWh
